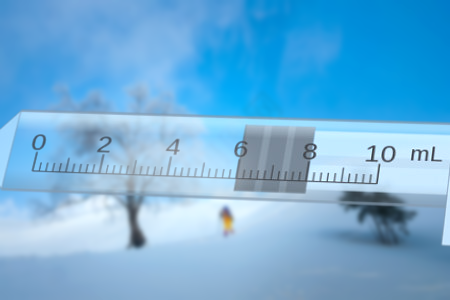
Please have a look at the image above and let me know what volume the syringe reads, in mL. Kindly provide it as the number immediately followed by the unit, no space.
6mL
